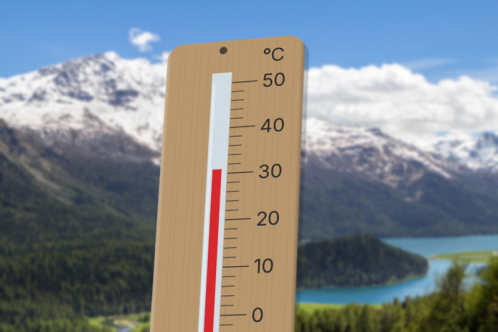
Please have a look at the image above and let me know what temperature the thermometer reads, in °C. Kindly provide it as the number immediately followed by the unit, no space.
31°C
